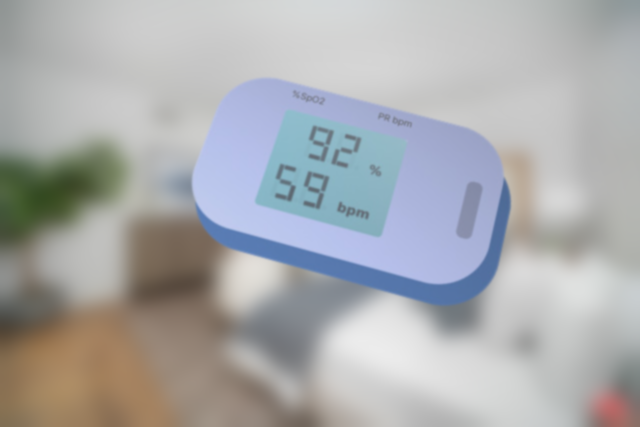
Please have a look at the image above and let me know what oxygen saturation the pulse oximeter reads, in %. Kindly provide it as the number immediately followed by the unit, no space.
92%
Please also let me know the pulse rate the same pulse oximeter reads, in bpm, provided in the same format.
59bpm
